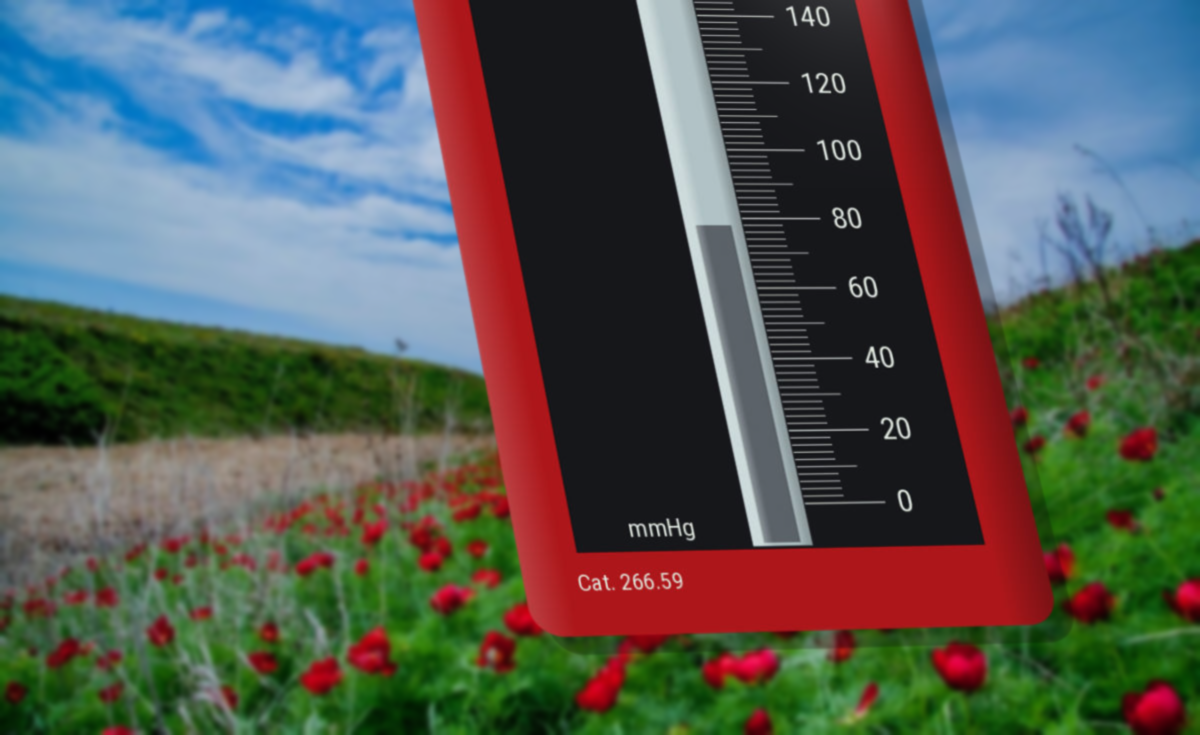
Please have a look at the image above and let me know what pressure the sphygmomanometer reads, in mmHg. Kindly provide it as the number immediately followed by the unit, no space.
78mmHg
